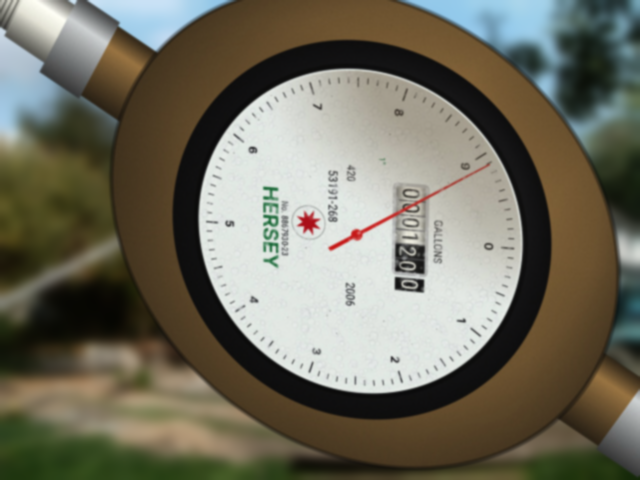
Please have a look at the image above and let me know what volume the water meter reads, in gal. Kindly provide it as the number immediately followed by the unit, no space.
1199.1gal
